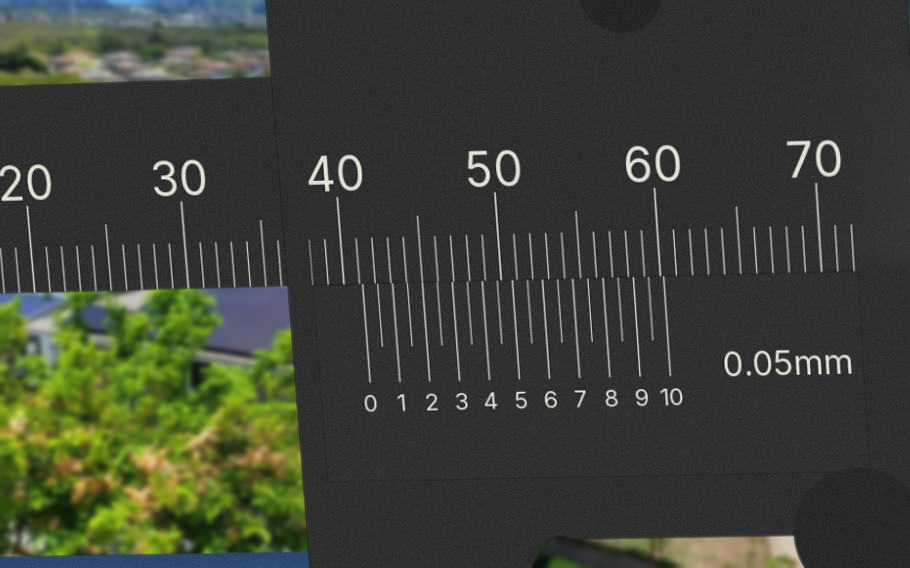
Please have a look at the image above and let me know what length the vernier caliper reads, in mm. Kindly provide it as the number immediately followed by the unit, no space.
41.2mm
